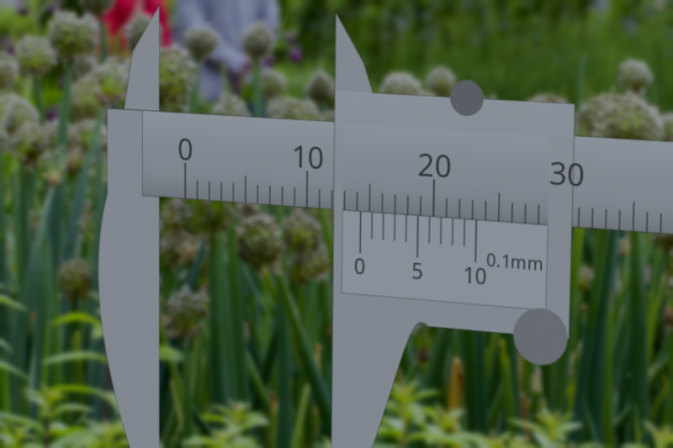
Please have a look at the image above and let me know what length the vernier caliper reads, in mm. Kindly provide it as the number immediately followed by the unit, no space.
14.3mm
